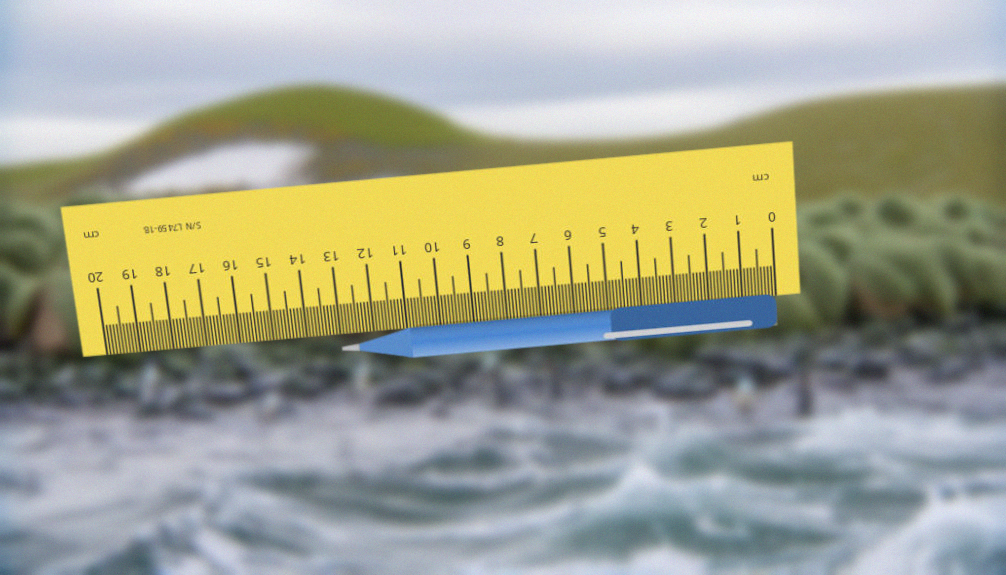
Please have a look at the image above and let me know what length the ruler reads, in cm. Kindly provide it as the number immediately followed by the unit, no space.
13cm
